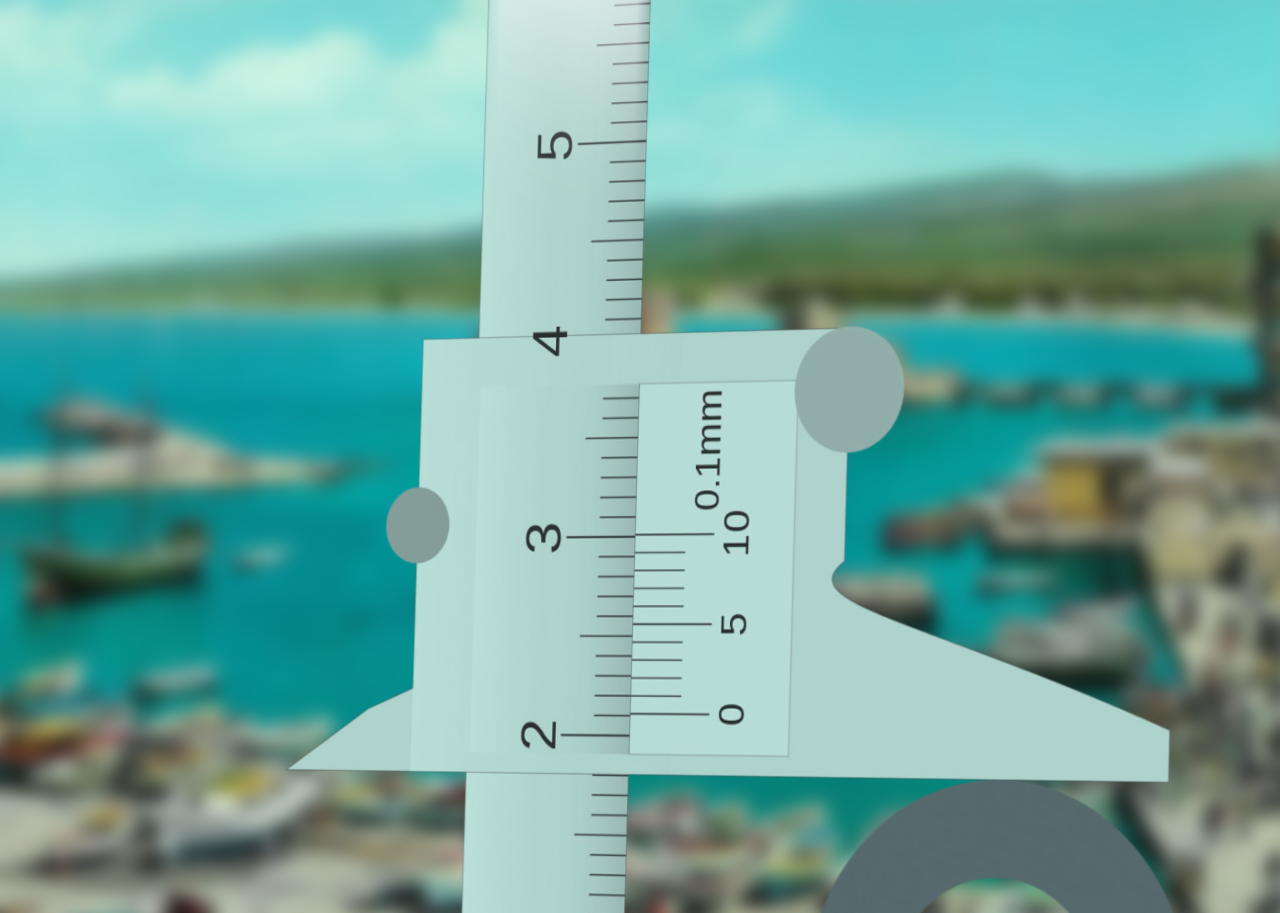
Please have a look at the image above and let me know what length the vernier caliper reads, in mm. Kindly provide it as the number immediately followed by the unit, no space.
21.1mm
